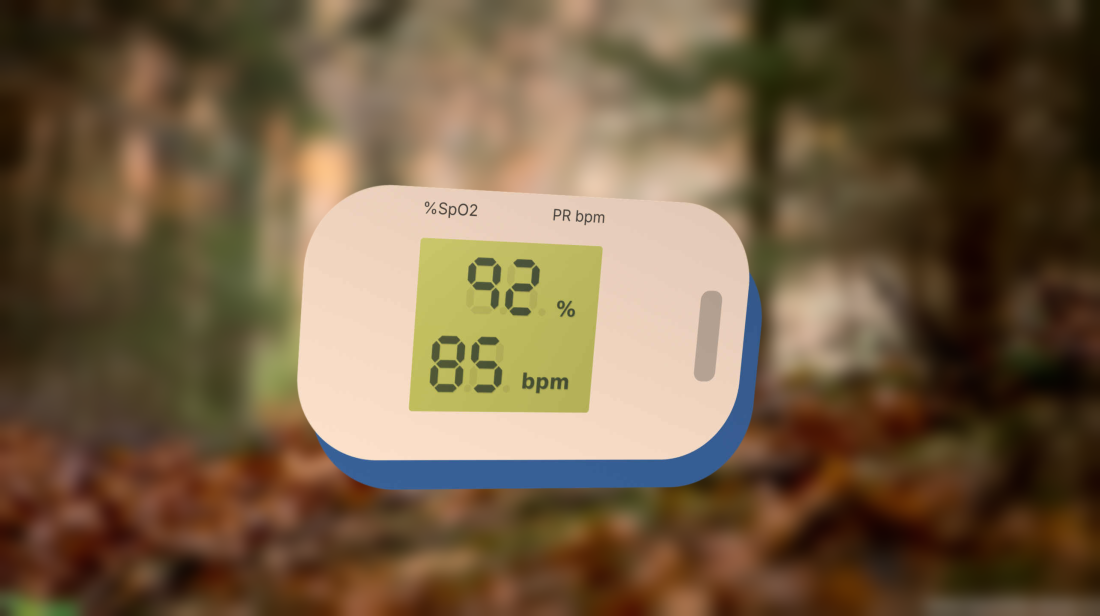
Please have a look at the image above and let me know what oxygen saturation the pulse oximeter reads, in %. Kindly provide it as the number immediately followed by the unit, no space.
92%
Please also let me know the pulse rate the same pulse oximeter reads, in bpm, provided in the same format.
85bpm
